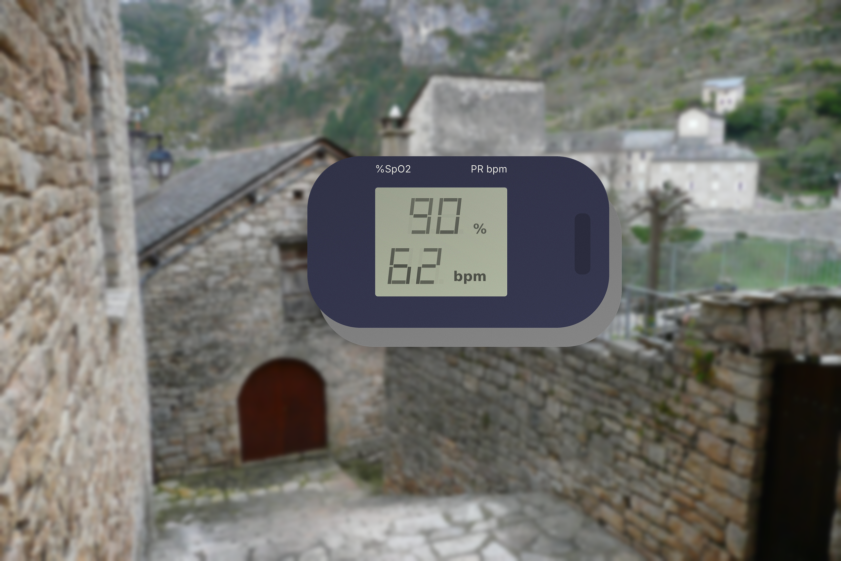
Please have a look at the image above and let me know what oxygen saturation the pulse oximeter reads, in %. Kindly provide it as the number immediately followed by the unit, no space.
90%
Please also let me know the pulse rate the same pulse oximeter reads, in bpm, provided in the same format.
62bpm
